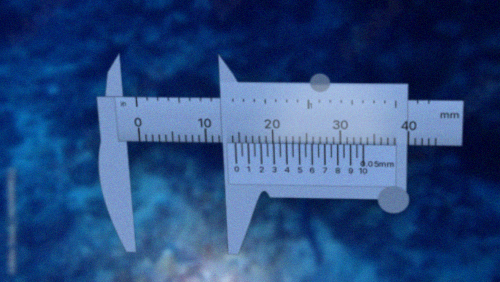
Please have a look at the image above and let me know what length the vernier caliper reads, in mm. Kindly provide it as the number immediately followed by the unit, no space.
14.4mm
